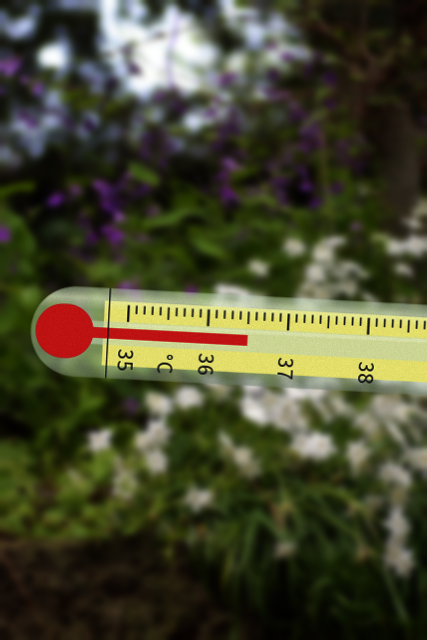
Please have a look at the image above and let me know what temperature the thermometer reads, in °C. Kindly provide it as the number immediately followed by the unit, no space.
36.5°C
